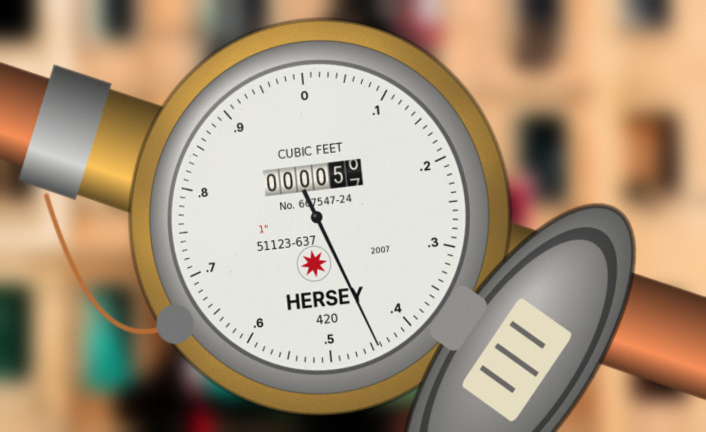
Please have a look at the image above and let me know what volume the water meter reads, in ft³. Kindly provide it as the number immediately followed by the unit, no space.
56.44ft³
